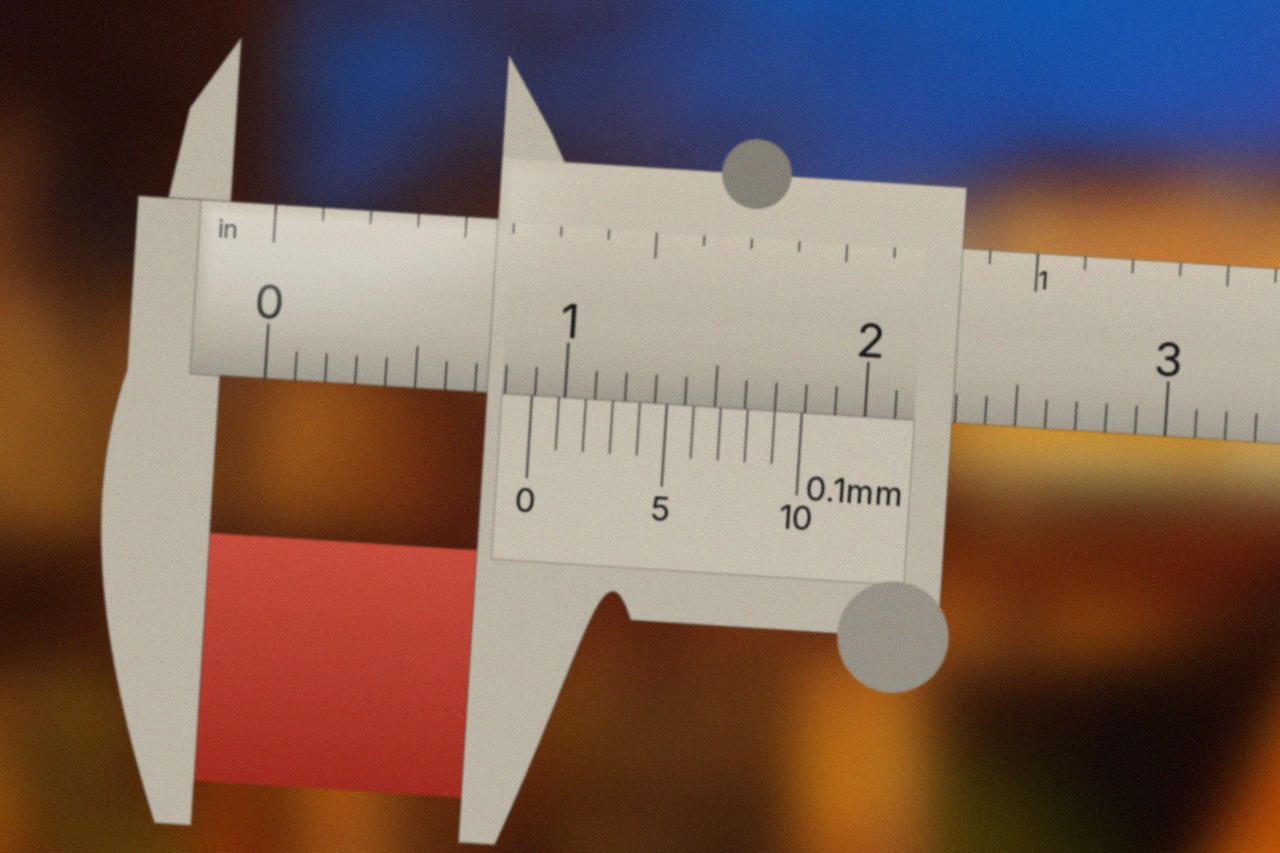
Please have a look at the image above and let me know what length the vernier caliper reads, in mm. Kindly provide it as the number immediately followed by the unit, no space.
8.9mm
